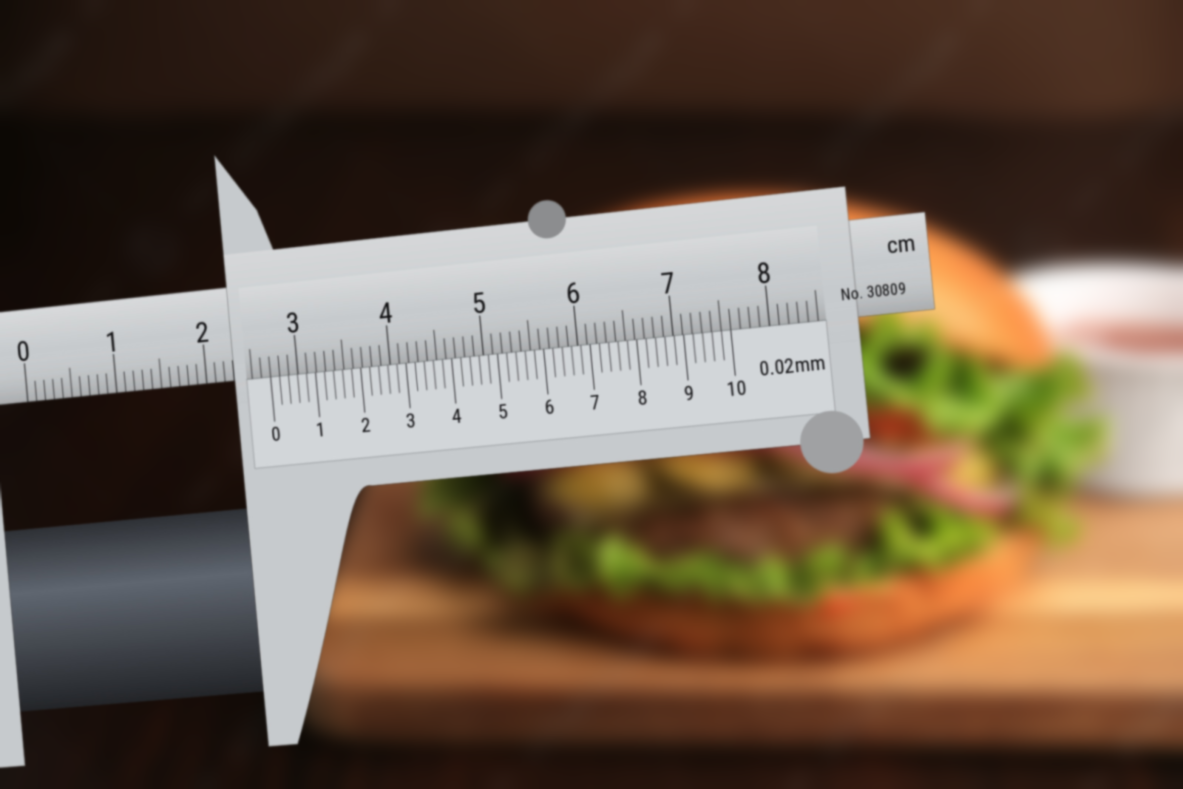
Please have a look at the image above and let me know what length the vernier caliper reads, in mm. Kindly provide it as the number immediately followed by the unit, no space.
27.0mm
